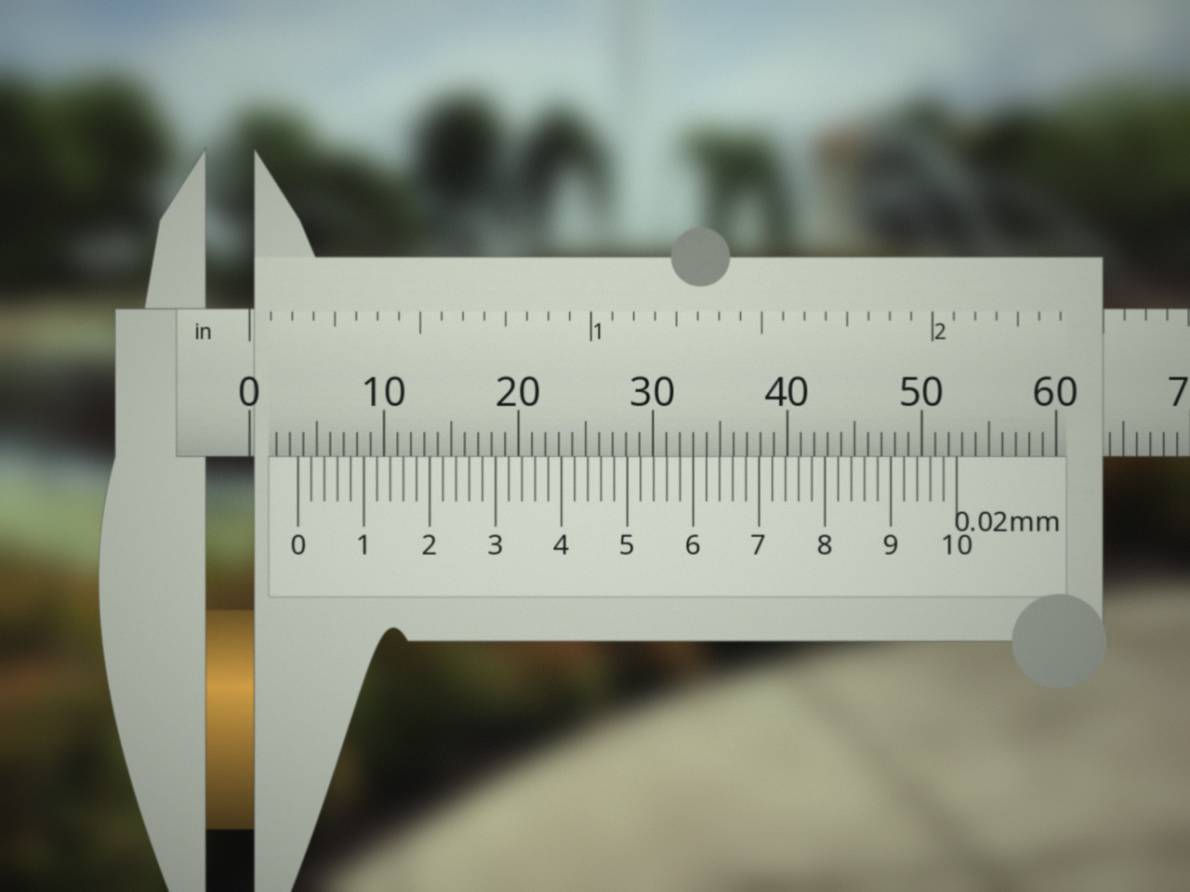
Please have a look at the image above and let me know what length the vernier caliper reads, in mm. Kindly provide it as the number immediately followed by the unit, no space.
3.6mm
